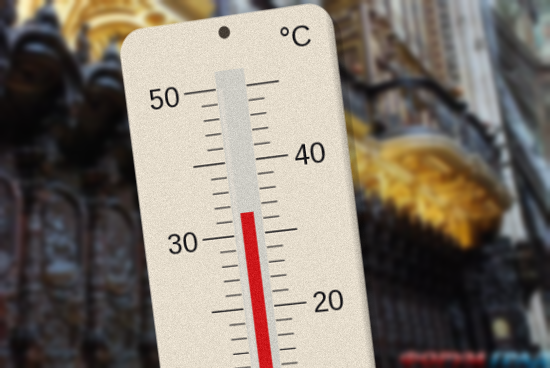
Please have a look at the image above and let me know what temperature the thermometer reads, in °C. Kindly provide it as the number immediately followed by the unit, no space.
33°C
